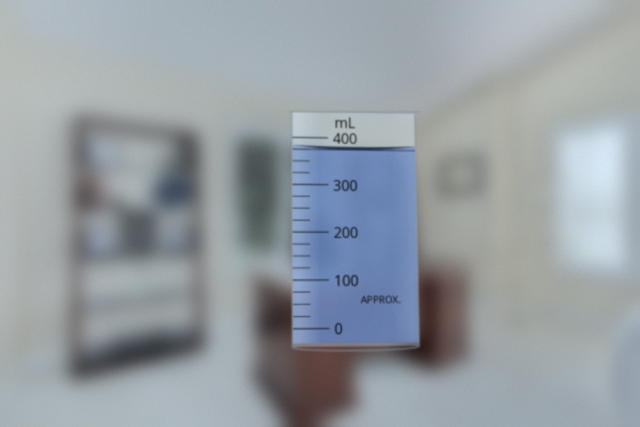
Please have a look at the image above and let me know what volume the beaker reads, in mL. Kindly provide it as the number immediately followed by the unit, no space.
375mL
